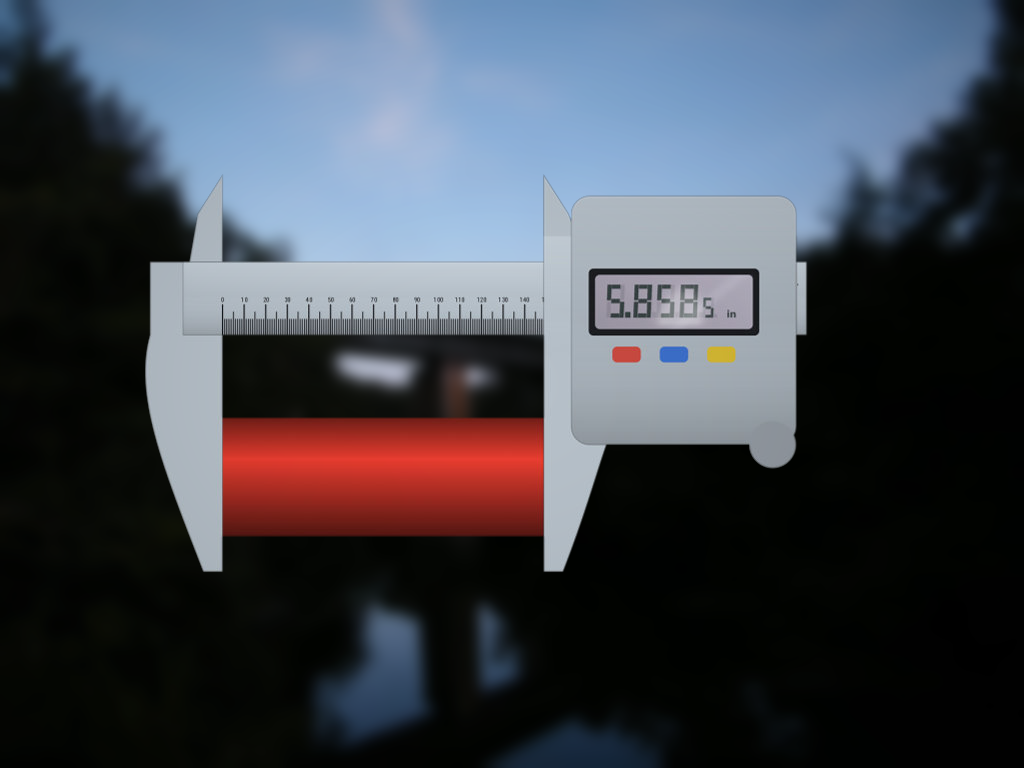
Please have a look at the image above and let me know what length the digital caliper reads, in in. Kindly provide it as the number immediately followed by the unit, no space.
5.8585in
